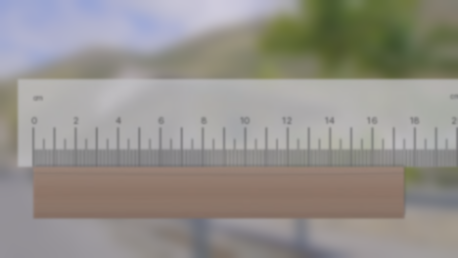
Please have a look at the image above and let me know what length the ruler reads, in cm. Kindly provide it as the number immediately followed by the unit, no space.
17.5cm
